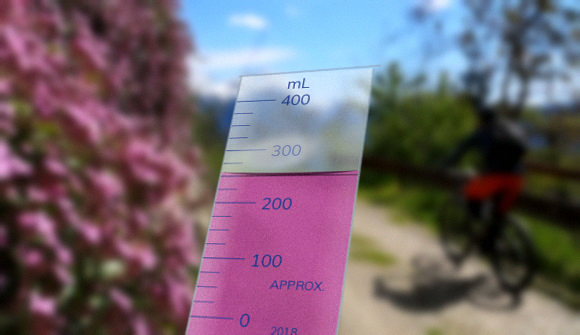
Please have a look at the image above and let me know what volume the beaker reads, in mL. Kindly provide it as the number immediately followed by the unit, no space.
250mL
